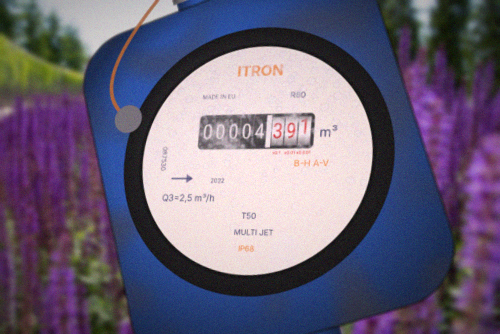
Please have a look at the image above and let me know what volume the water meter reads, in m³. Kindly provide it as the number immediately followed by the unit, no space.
4.391m³
